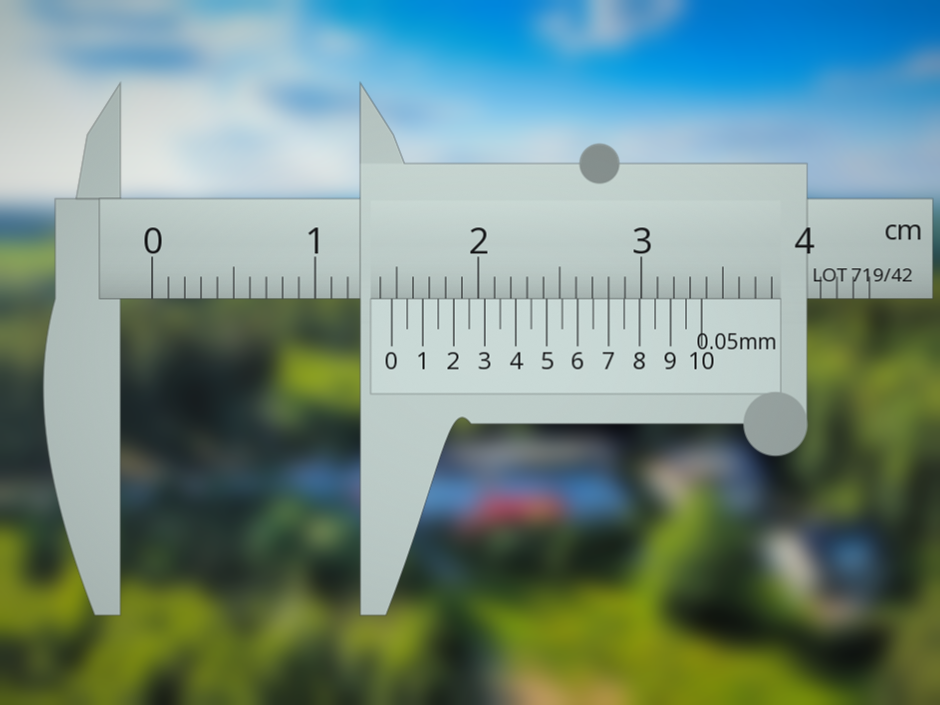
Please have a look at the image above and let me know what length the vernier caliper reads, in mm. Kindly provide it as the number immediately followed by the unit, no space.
14.7mm
